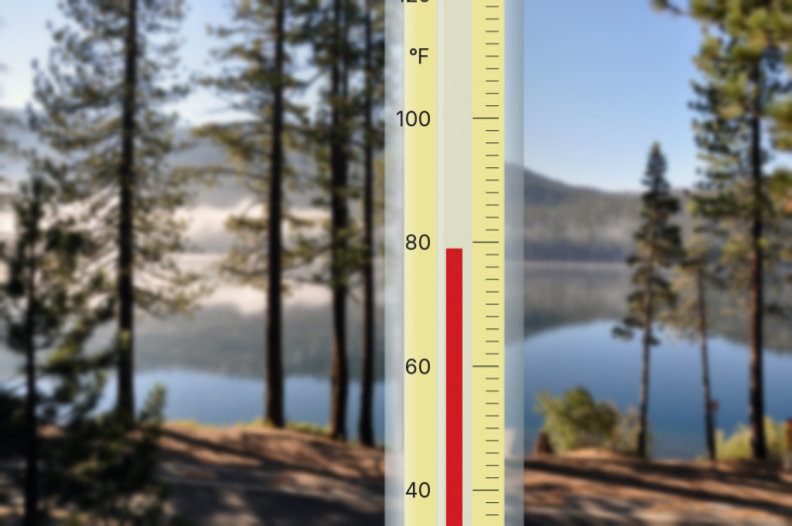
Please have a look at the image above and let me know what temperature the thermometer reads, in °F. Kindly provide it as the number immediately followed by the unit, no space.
79°F
